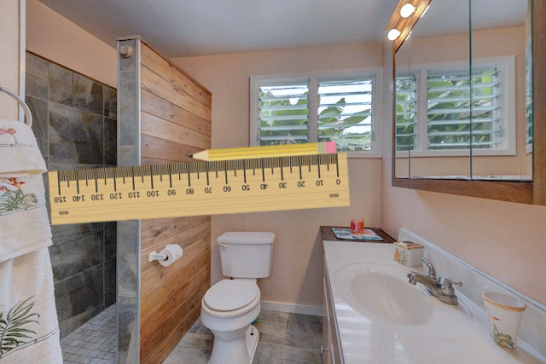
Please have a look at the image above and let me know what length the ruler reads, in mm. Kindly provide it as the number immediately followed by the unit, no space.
80mm
